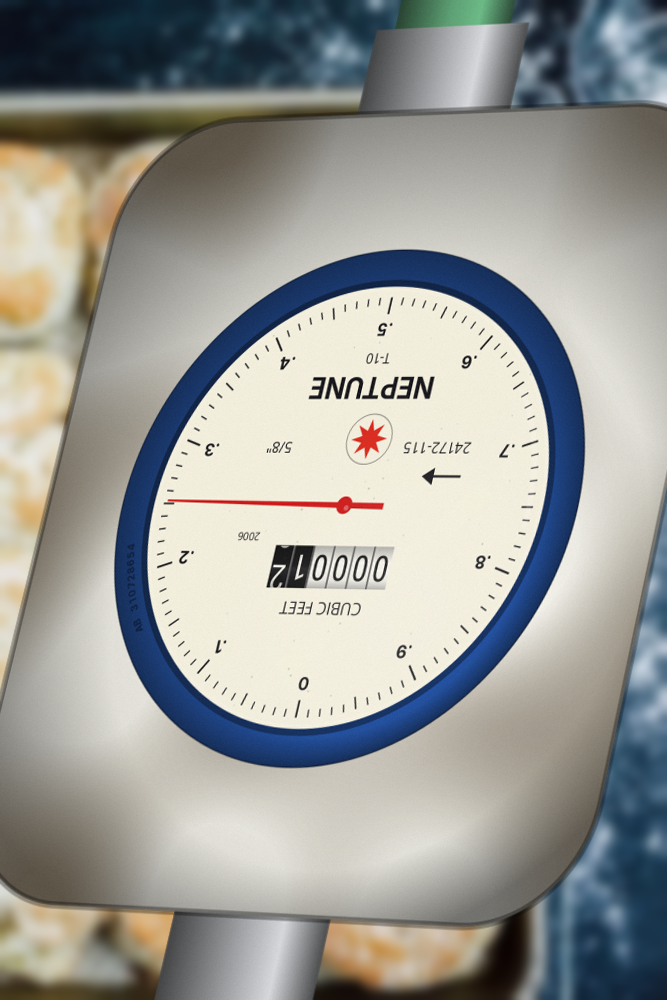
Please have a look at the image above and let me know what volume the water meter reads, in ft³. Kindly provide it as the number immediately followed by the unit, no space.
12.25ft³
